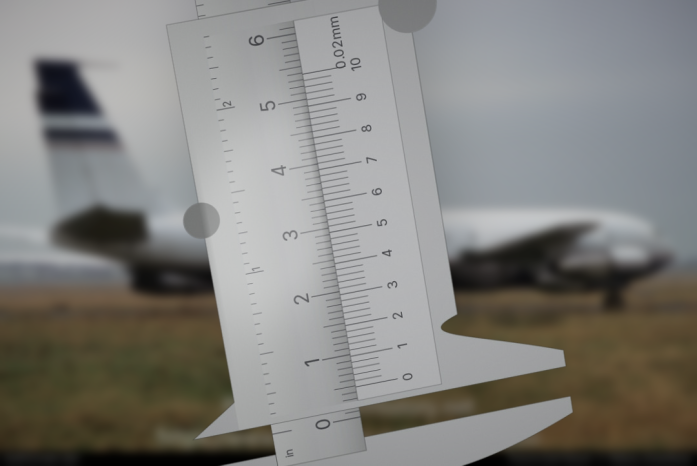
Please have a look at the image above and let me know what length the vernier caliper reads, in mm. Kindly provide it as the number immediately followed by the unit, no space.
4.8mm
